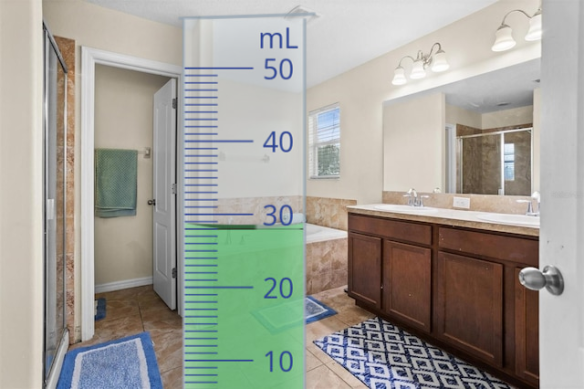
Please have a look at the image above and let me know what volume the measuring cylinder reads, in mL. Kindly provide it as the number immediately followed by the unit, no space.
28mL
